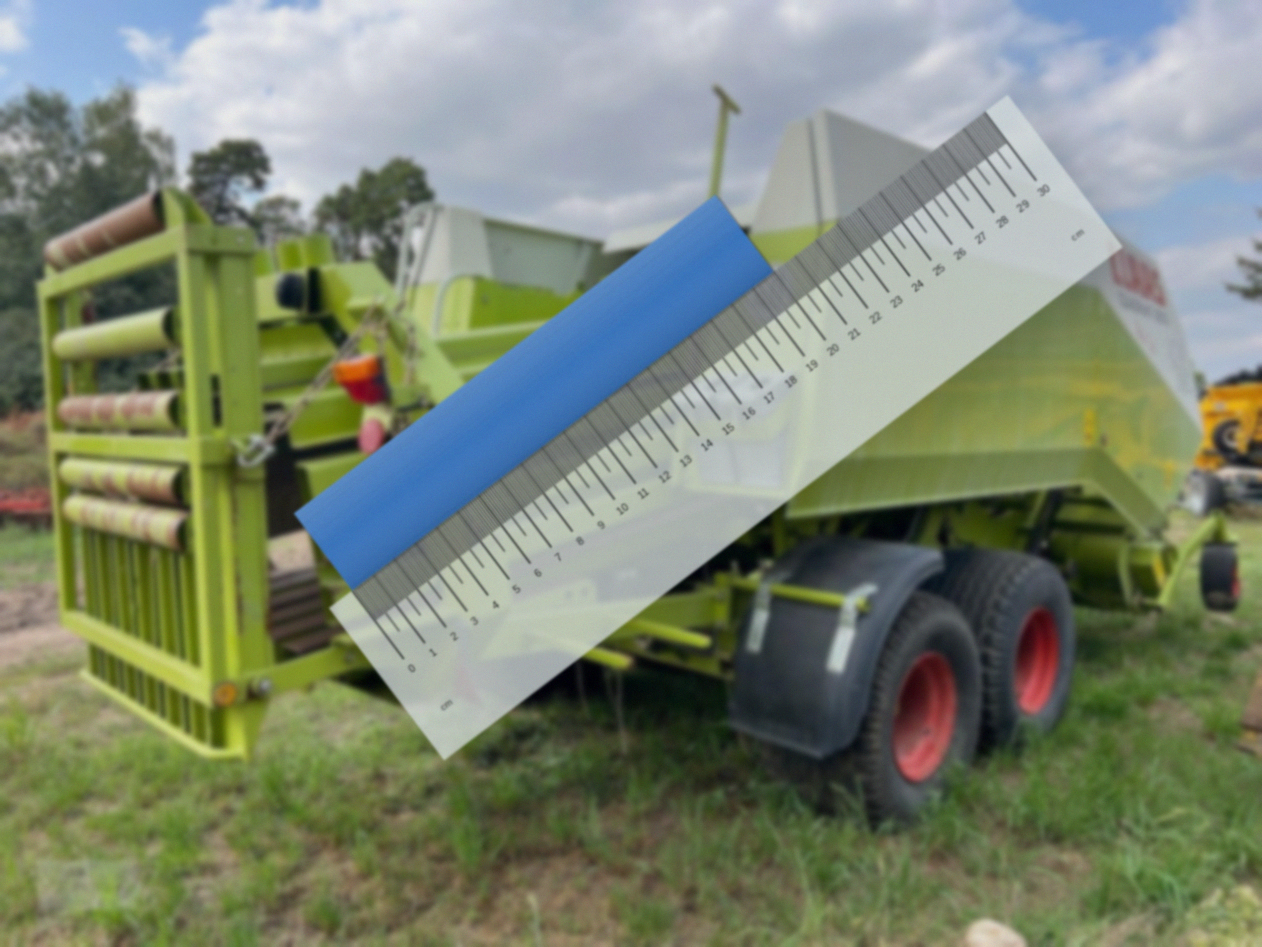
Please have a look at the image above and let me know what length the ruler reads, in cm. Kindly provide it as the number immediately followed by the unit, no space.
20cm
